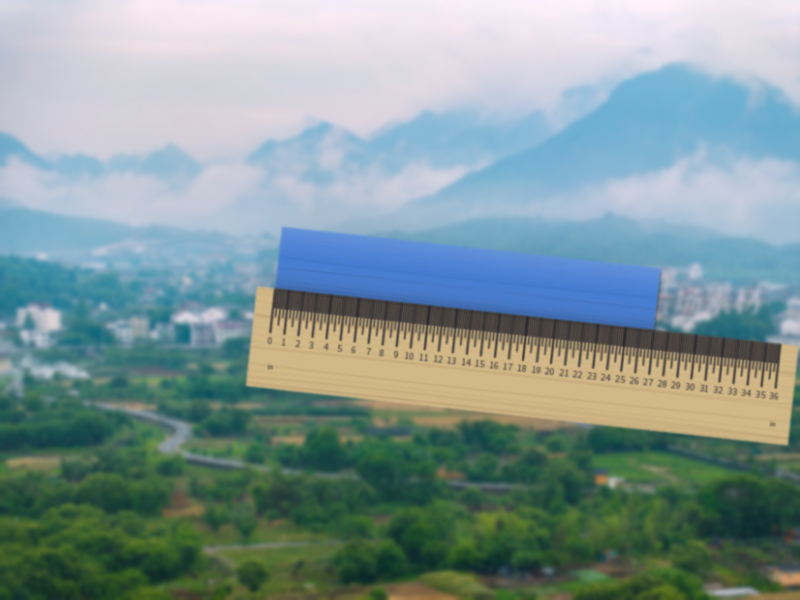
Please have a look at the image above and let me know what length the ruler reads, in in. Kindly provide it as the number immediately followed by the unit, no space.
27in
